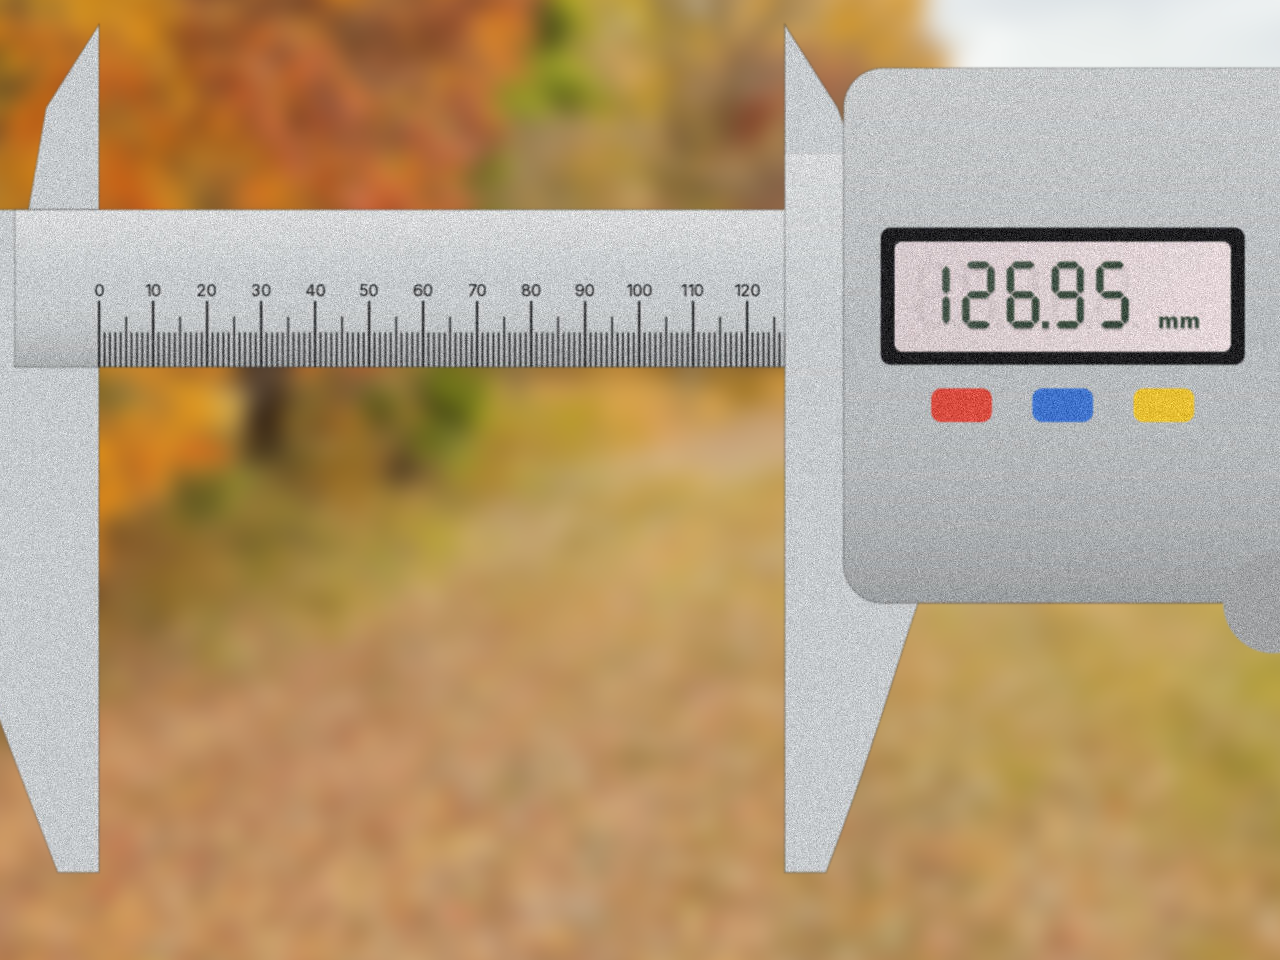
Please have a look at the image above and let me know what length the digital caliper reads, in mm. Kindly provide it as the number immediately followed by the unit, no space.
126.95mm
